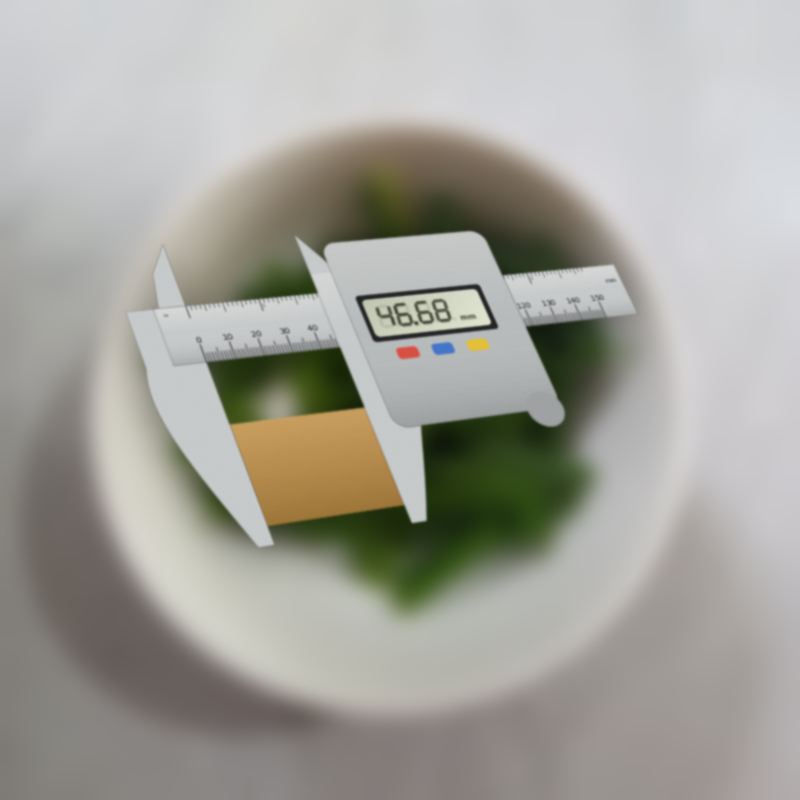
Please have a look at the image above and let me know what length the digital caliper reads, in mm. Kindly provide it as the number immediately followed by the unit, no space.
46.68mm
